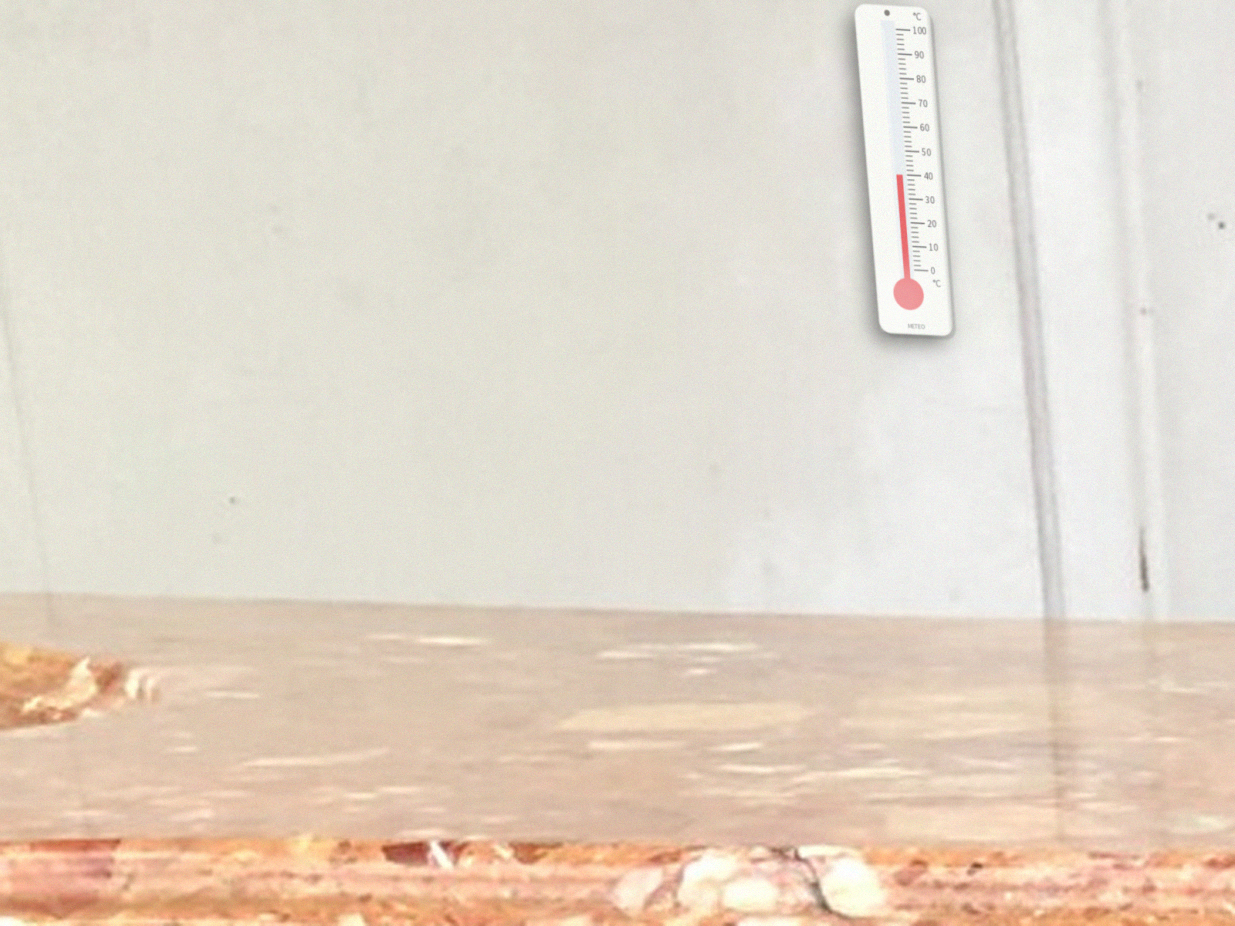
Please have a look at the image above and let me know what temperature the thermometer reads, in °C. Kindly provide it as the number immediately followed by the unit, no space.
40°C
